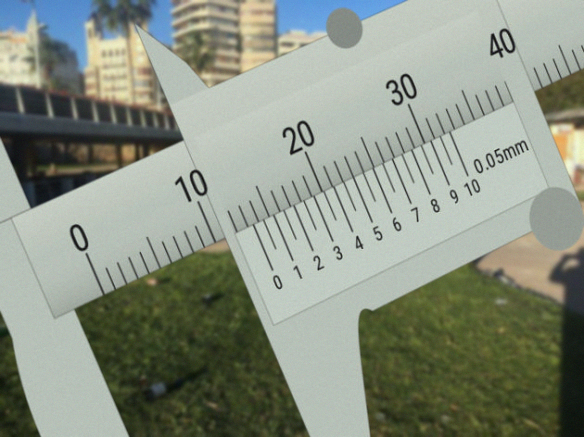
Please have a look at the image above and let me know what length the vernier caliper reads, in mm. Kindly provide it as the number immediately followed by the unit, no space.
13.5mm
